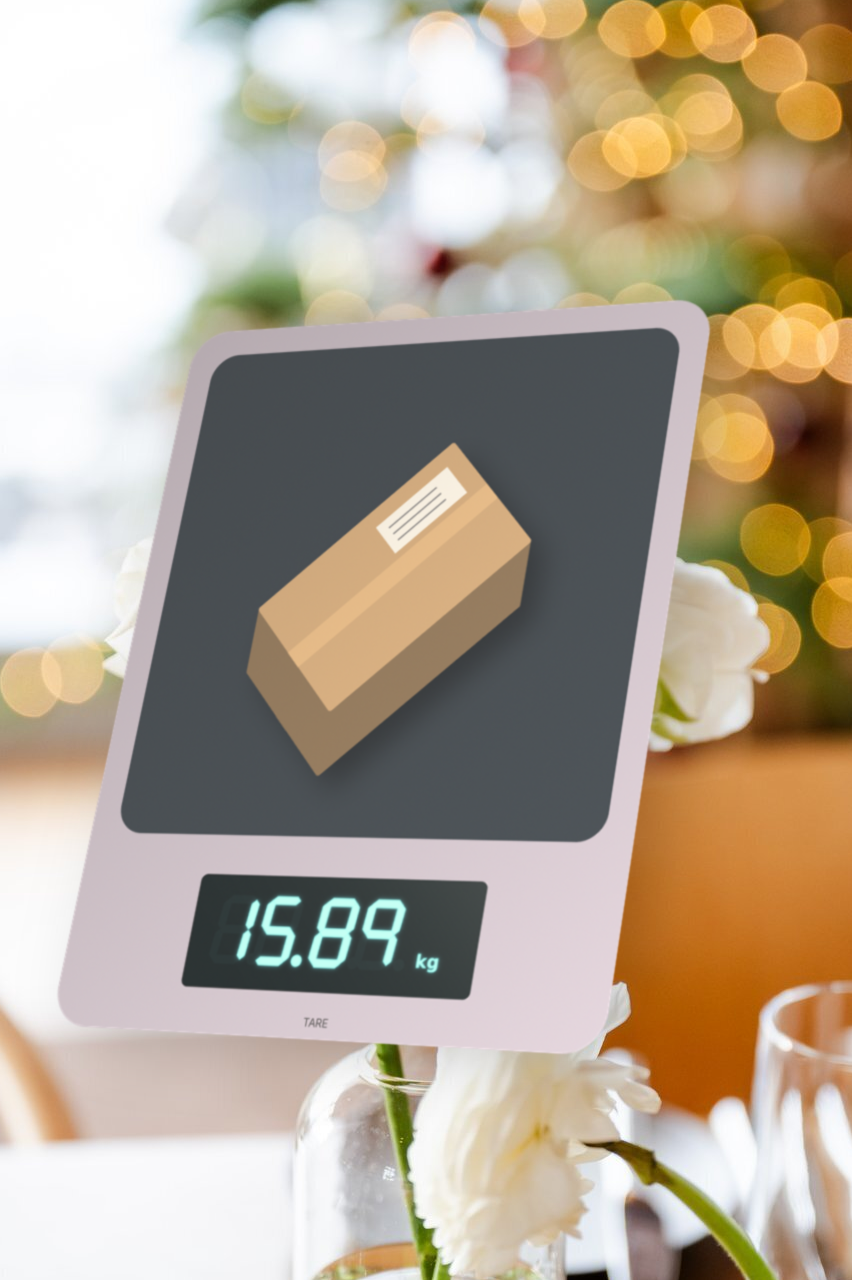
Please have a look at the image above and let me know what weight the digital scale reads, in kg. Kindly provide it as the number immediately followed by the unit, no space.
15.89kg
